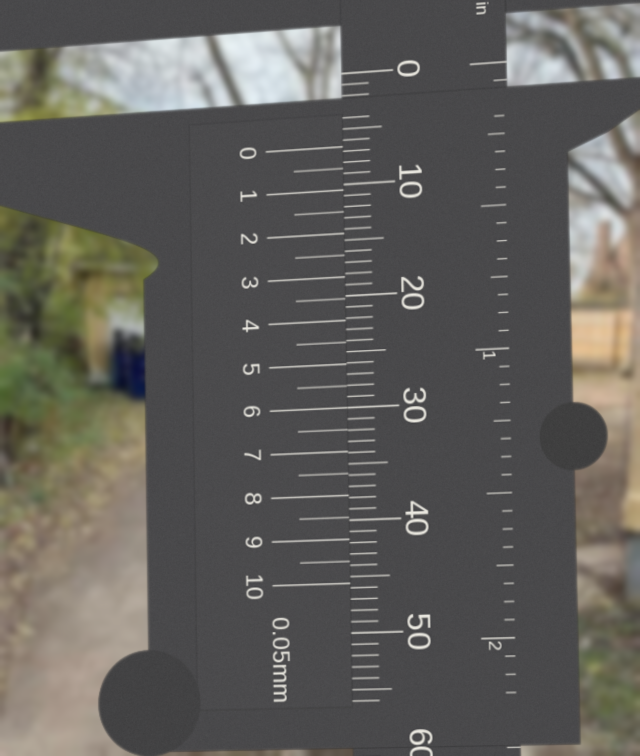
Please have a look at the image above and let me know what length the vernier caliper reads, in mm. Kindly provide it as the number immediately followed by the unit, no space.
6.6mm
